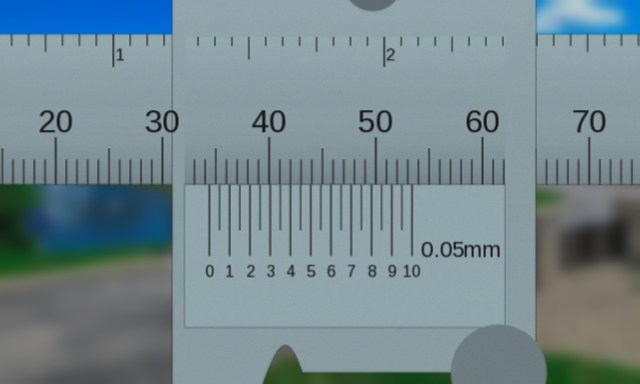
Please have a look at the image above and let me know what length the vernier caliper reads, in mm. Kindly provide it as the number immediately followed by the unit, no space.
34.4mm
